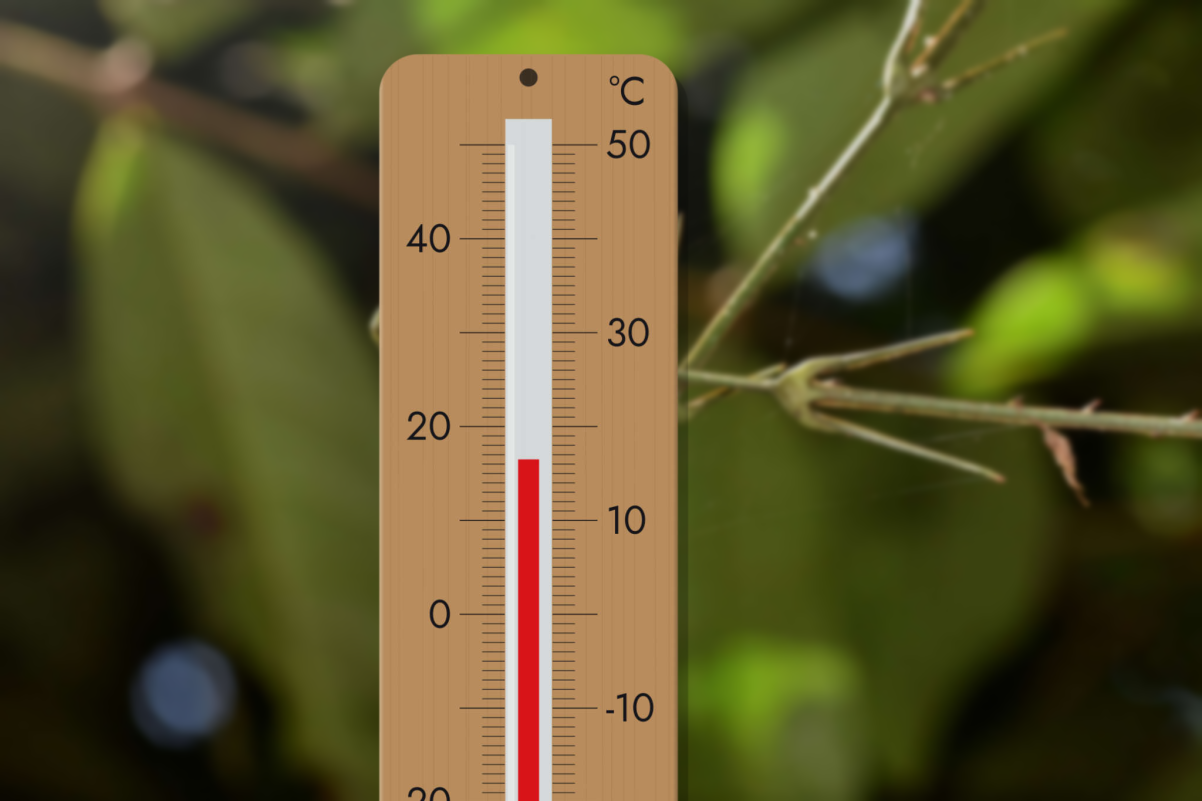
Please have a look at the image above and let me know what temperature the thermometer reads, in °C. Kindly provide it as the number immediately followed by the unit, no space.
16.5°C
